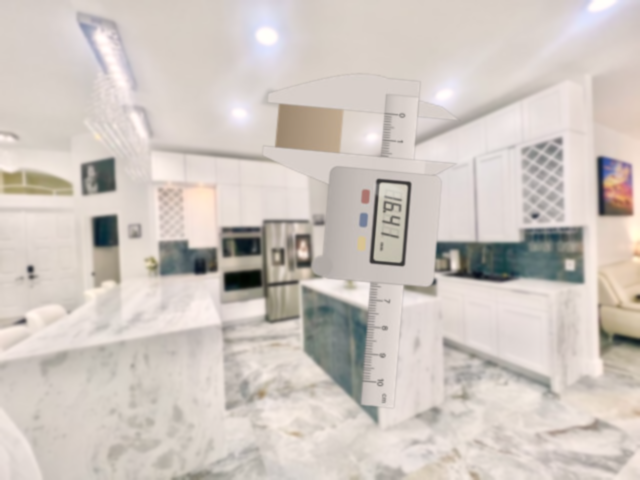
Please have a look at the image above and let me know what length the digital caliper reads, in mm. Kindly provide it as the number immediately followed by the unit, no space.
16.41mm
